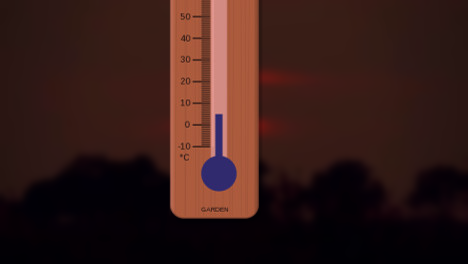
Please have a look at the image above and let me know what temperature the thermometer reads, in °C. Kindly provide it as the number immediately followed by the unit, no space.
5°C
